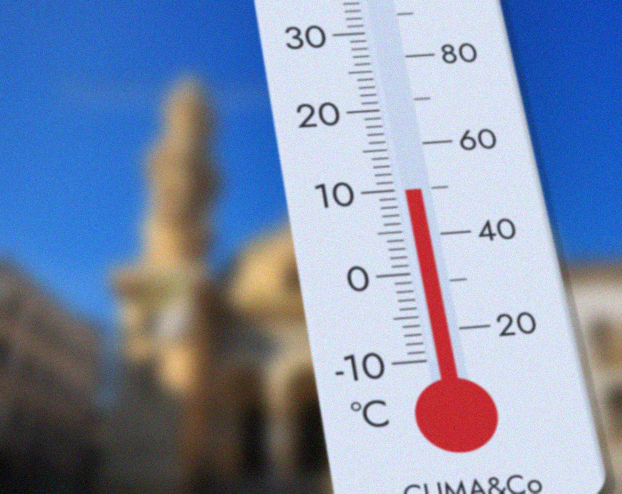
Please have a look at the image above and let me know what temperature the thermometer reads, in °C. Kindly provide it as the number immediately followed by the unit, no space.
10°C
